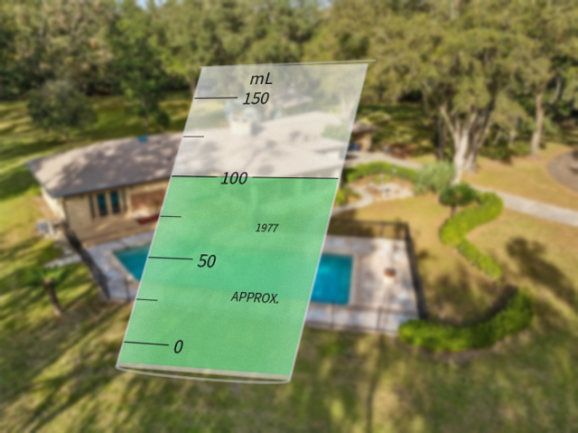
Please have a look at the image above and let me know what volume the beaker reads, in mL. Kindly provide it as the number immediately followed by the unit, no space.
100mL
